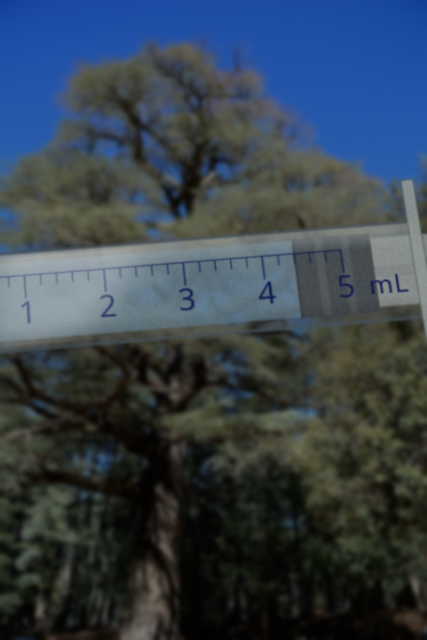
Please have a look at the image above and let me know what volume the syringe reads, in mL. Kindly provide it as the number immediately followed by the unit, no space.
4.4mL
